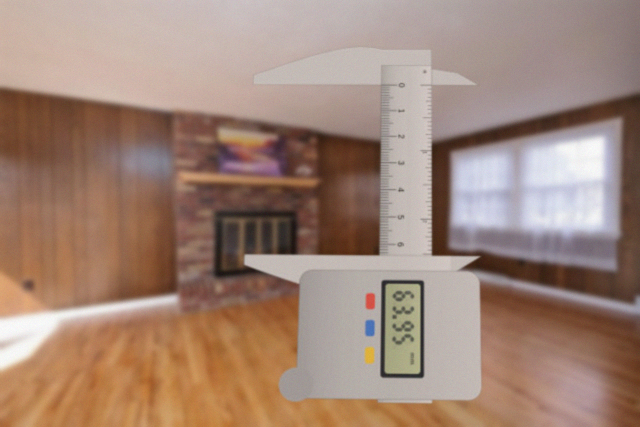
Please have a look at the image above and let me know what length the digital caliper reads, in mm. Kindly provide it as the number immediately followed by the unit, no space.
63.95mm
